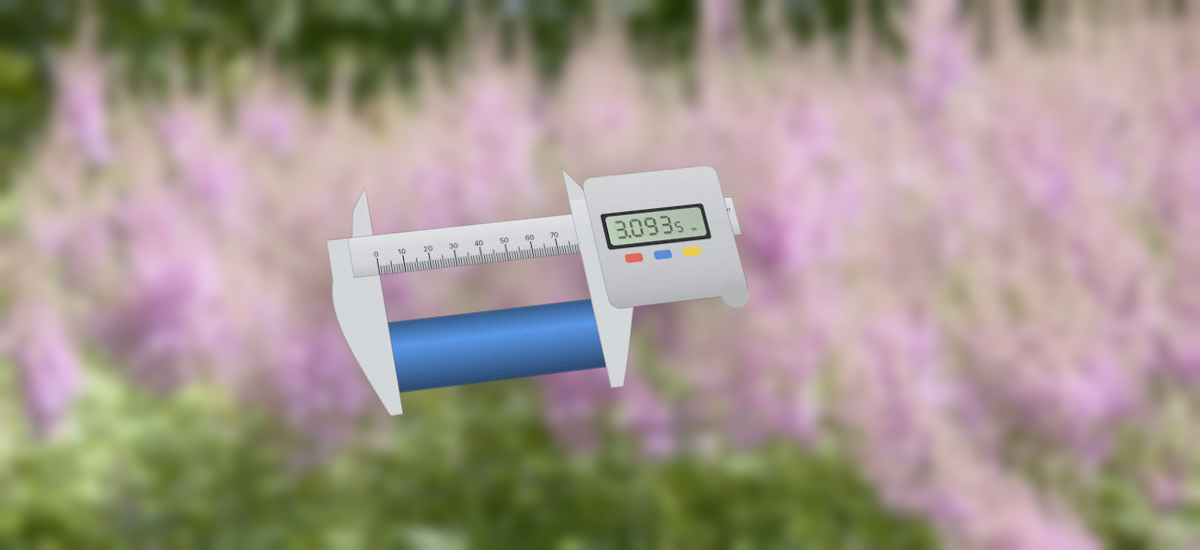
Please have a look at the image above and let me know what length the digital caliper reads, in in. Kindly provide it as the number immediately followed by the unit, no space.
3.0935in
